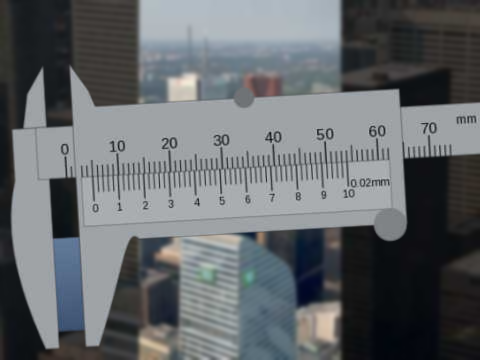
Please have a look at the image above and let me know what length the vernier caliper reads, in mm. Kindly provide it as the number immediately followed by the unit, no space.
5.0mm
